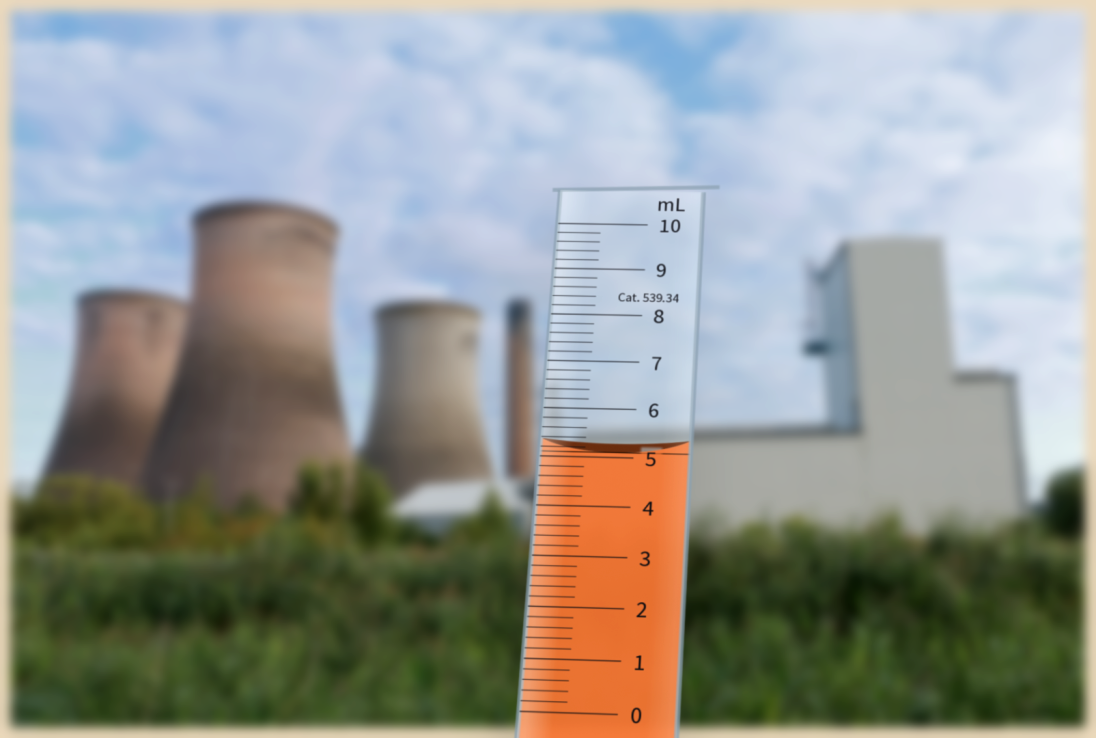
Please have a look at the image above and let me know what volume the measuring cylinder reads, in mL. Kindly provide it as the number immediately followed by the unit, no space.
5.1mL
